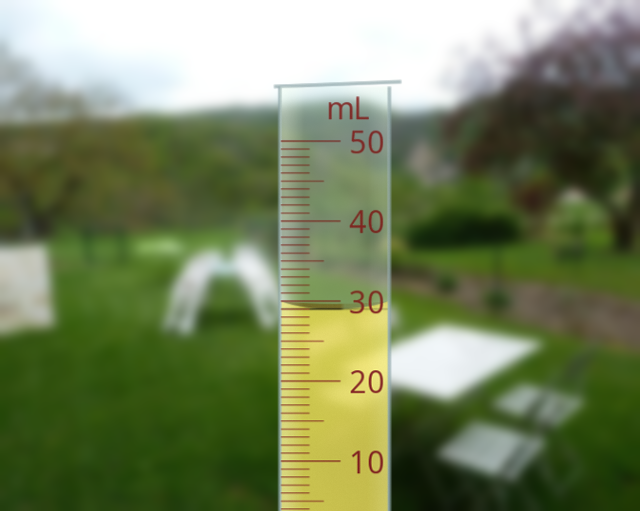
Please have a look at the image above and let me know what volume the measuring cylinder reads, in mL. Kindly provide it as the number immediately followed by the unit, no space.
29mL
